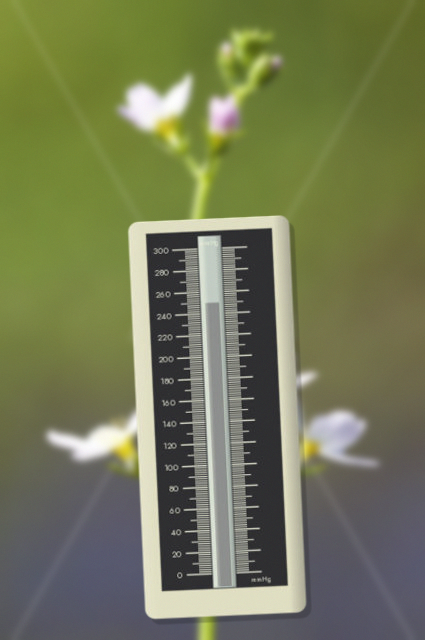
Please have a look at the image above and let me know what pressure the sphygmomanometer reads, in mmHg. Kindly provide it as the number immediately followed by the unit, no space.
250mmHg
